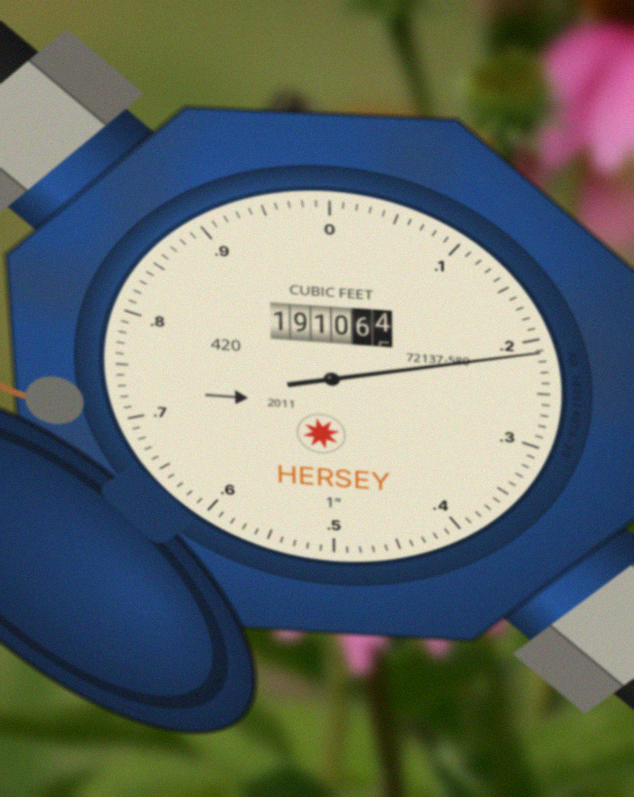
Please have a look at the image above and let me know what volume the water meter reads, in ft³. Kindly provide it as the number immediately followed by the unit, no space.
191064.21ft³
